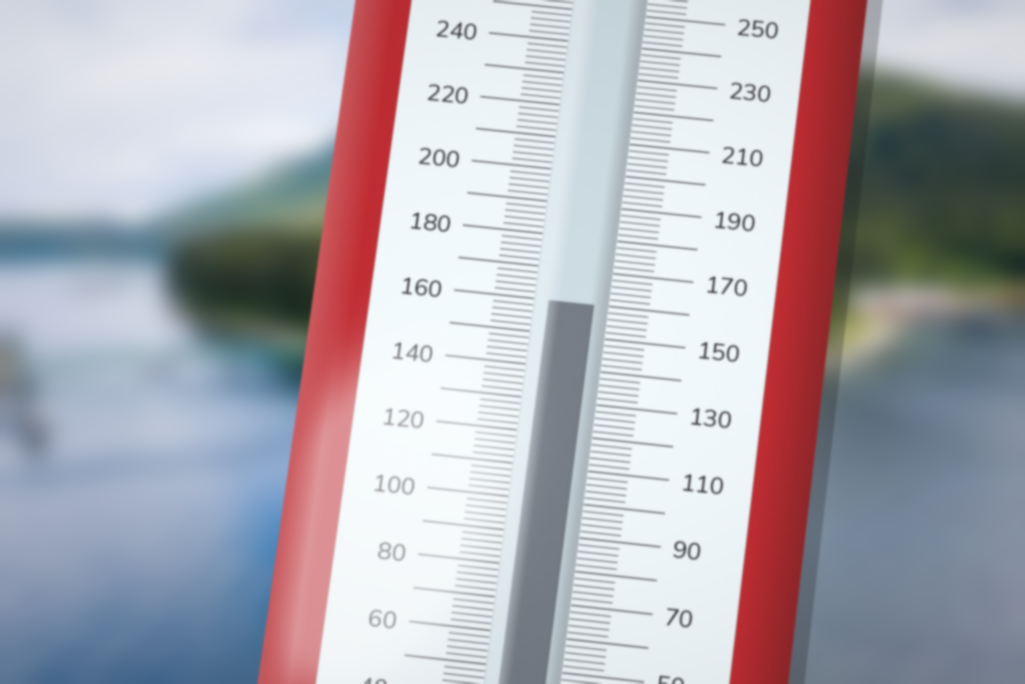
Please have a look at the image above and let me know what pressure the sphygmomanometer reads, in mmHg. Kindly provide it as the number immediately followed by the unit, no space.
160mmHg
